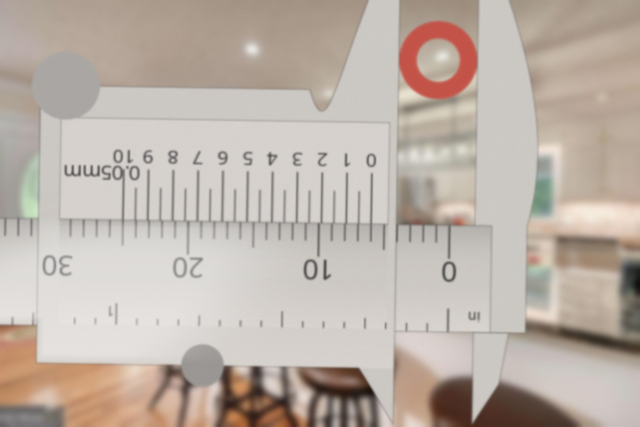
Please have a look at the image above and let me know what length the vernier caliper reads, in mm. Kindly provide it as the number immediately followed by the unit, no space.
6.0mm
